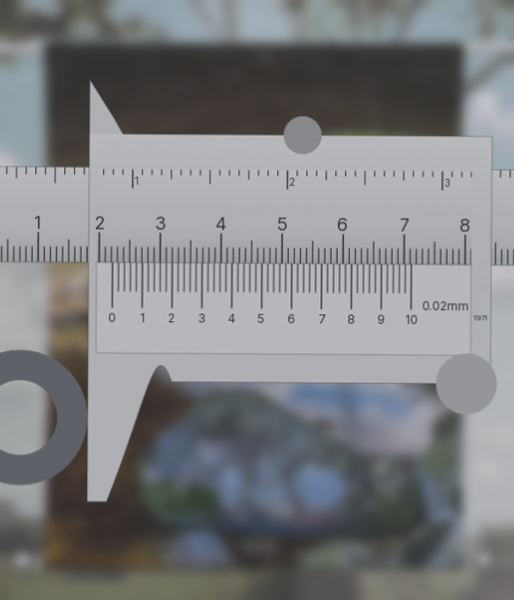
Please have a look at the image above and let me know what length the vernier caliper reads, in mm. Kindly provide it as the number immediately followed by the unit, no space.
22.2mm
